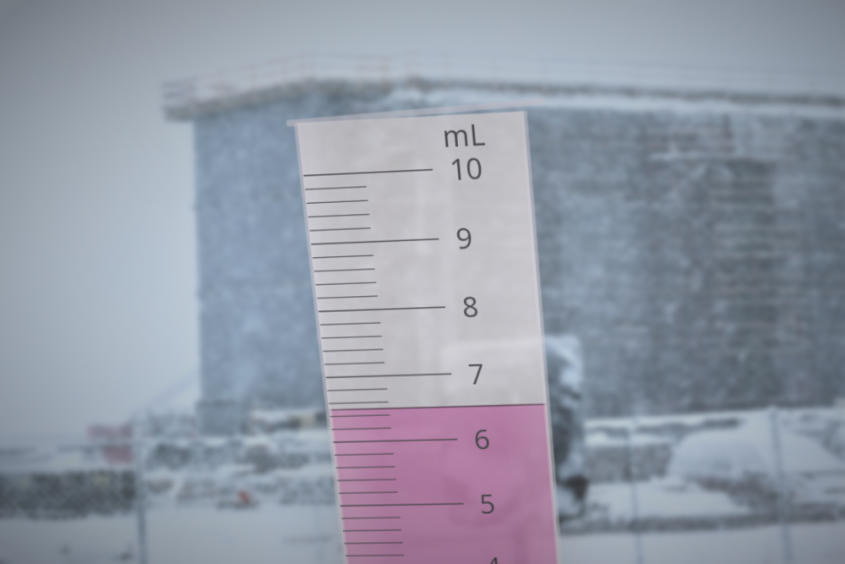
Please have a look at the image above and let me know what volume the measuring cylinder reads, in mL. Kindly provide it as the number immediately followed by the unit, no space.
6.5mL
